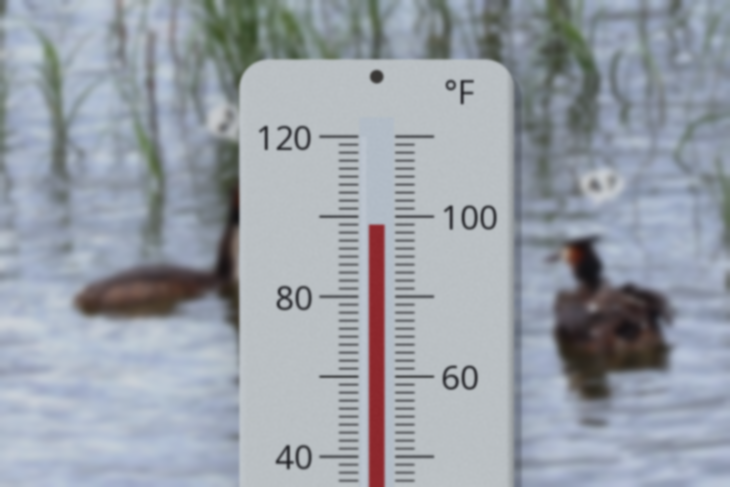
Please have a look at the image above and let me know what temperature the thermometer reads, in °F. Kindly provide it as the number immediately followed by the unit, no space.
98°F
